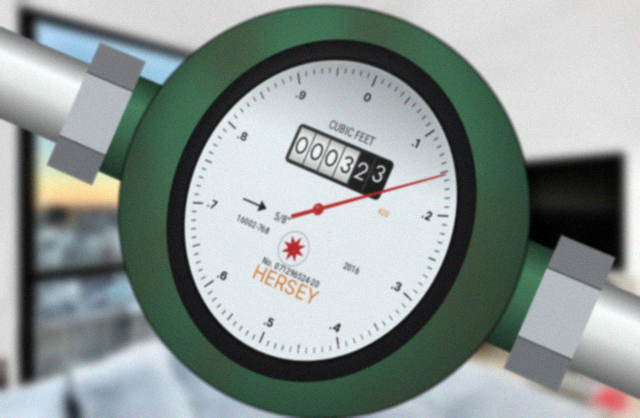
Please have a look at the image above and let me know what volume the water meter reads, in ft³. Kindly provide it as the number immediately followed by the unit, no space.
323.15ft³
